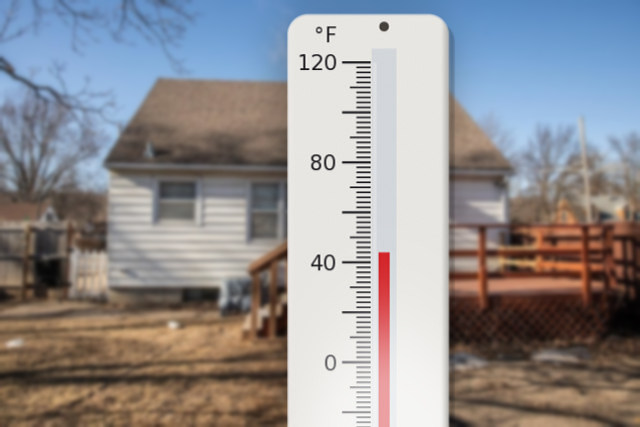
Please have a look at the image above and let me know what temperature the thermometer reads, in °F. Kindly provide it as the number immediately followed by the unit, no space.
44°F
